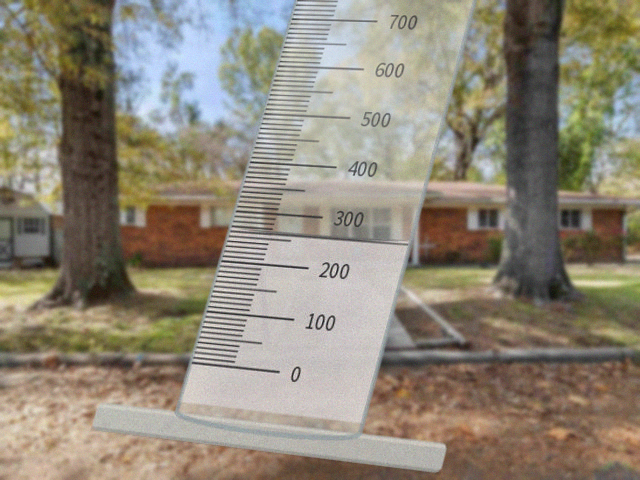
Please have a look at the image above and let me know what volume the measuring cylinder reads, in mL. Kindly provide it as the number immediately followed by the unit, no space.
260mL
